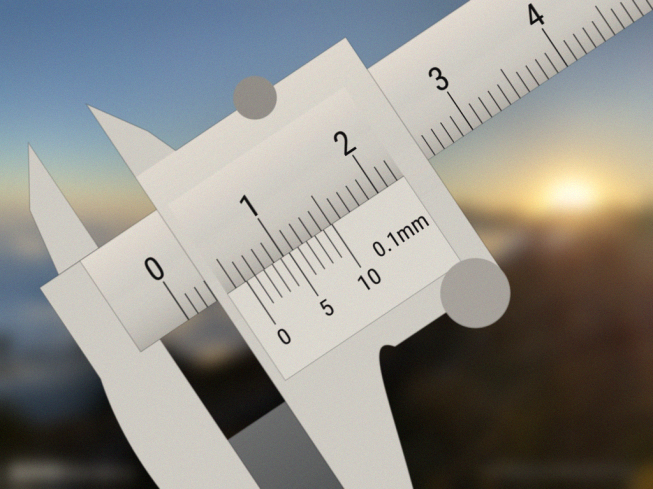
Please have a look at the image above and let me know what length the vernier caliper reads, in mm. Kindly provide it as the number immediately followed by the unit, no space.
6.1mm
